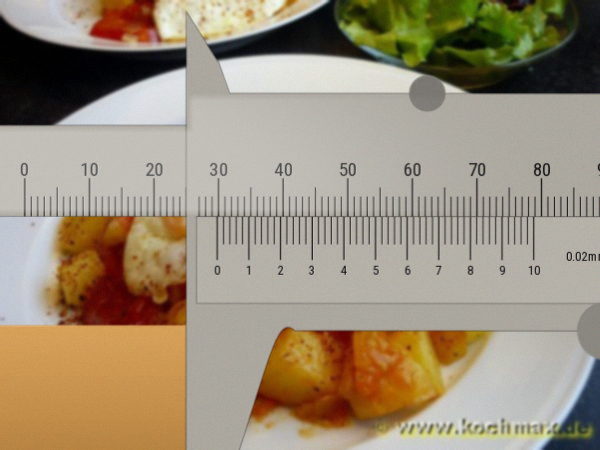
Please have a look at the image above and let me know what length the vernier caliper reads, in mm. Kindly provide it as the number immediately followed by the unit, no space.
29.8mm
